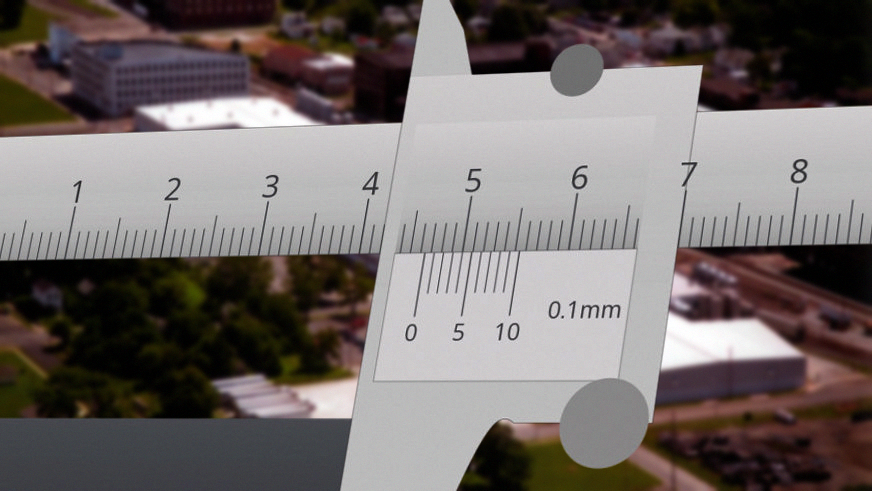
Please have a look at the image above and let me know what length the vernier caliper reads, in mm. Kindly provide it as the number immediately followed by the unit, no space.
46.4mm
